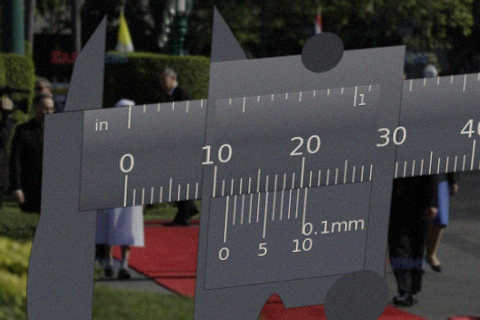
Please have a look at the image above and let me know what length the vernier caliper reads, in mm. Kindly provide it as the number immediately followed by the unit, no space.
11.6mm
